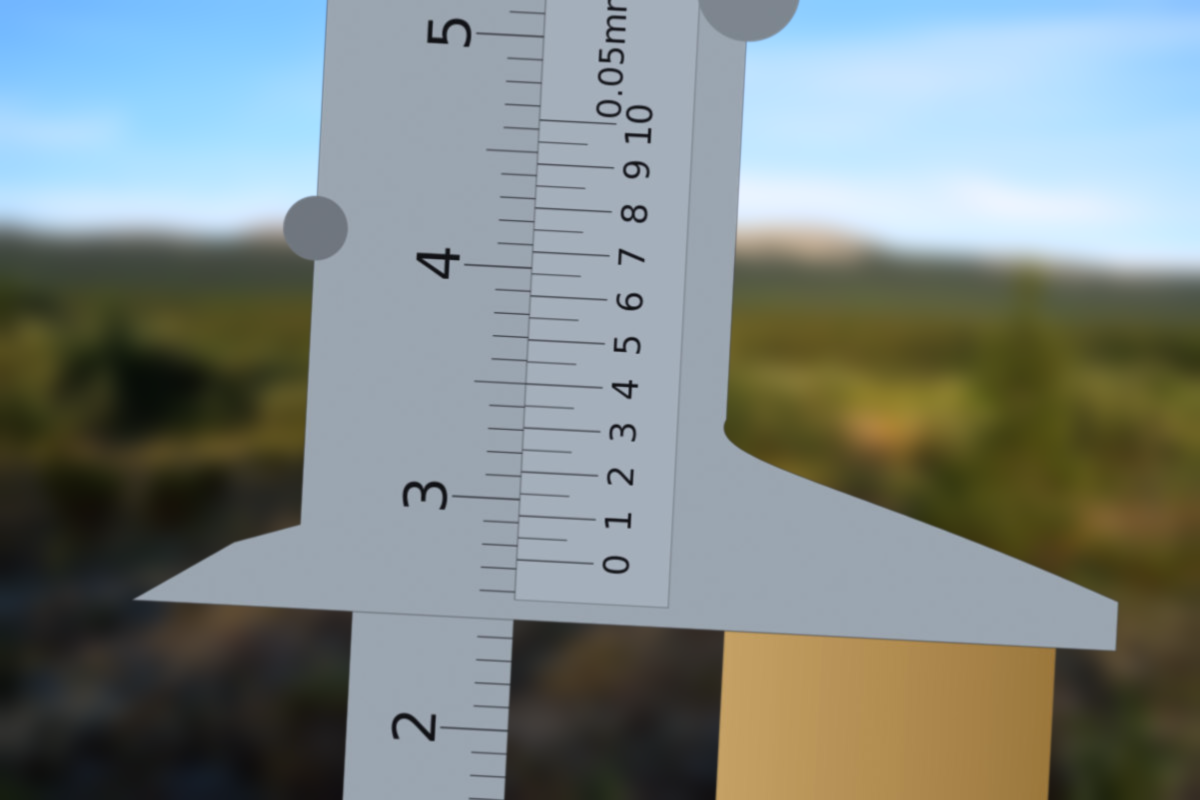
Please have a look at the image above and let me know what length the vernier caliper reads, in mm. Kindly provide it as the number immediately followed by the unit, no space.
27.4mm
